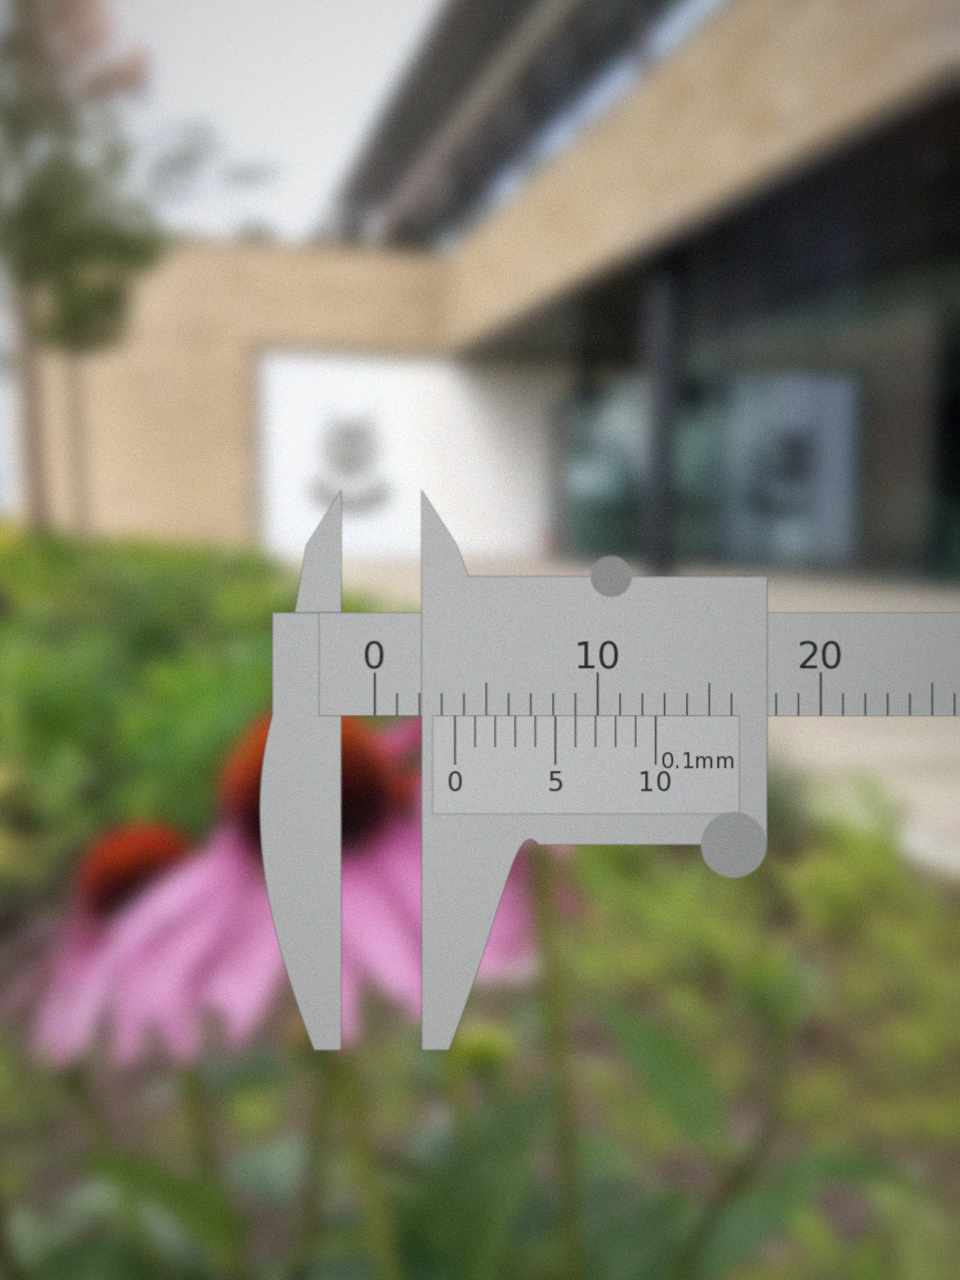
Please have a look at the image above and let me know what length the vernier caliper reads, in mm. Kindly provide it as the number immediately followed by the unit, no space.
3.6mm
